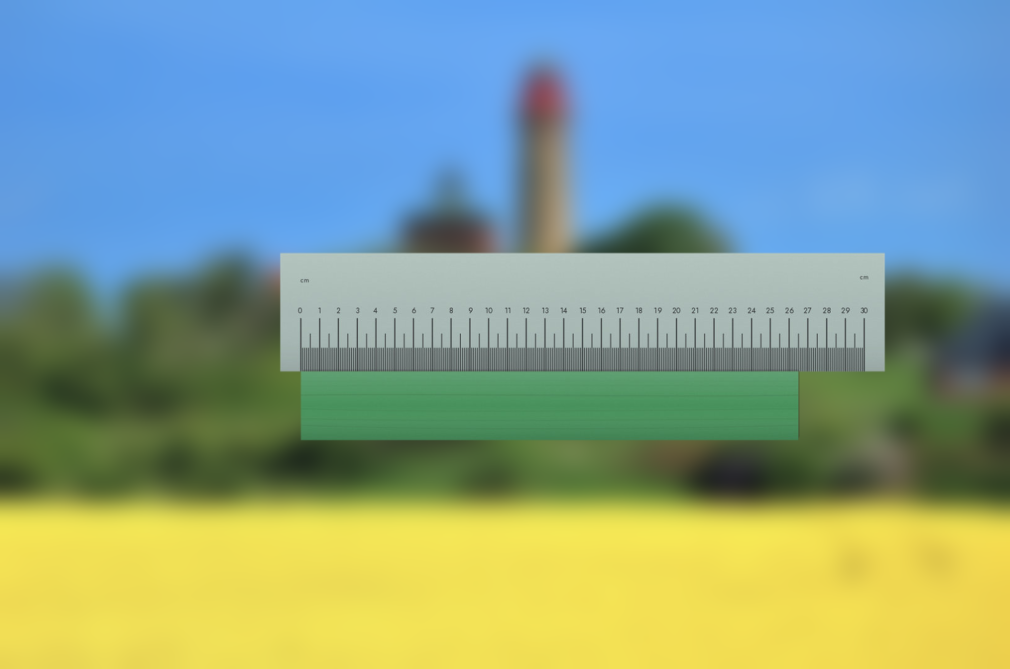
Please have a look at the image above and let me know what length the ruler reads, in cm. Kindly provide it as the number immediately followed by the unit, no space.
26.5cm
